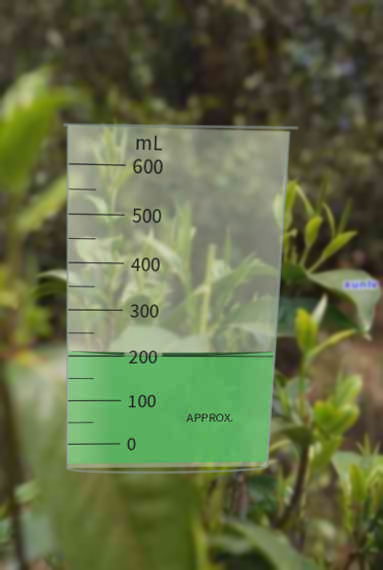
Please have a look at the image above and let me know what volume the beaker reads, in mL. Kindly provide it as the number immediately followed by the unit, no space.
200mL
